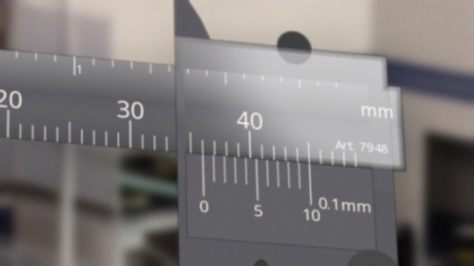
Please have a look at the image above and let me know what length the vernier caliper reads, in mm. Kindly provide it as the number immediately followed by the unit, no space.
36.0mm
